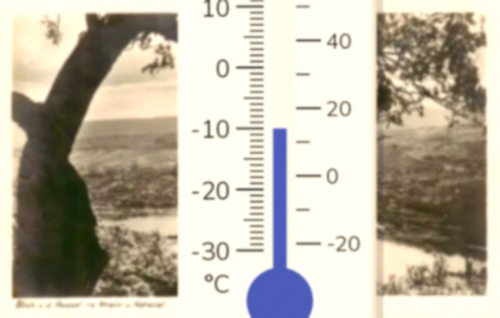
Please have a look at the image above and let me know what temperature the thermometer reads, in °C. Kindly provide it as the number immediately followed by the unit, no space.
-10°C
